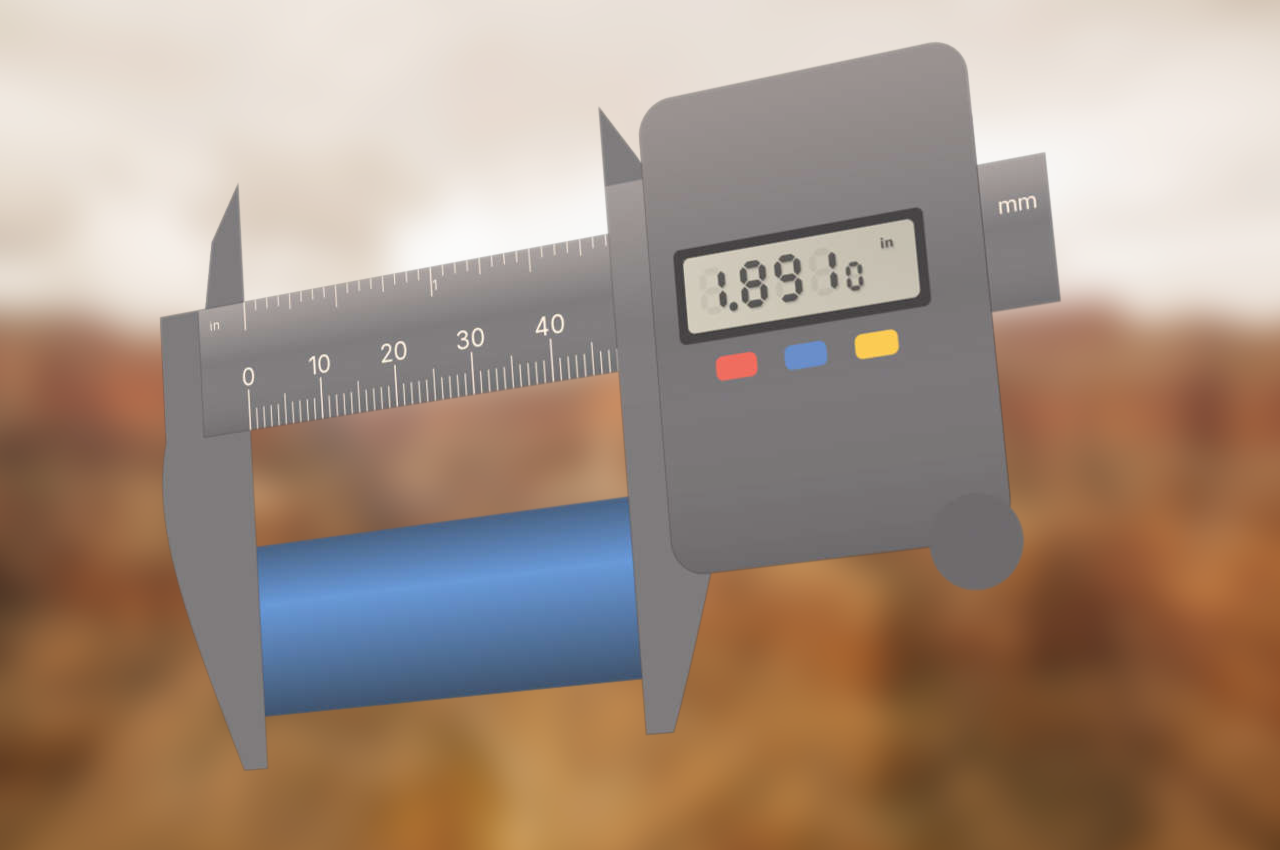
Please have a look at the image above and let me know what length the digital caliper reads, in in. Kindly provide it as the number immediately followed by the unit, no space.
1.8910in
